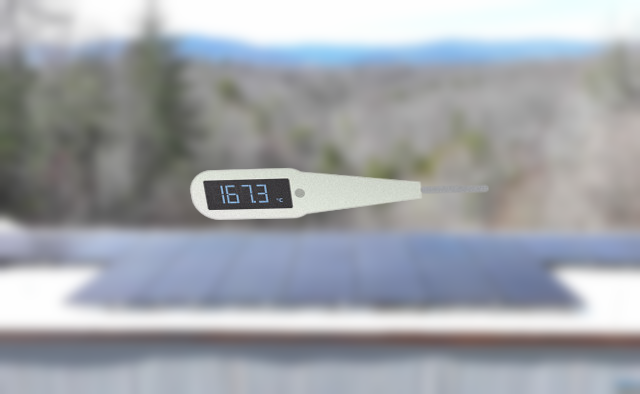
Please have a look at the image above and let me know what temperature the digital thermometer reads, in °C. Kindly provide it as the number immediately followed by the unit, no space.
167.3°C
